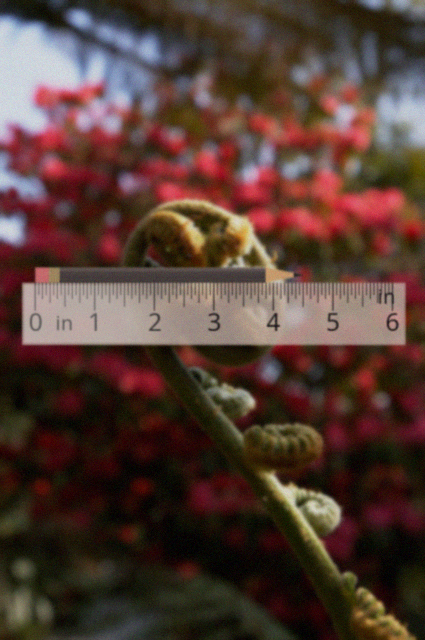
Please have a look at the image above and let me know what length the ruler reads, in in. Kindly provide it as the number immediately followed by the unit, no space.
4.5in
